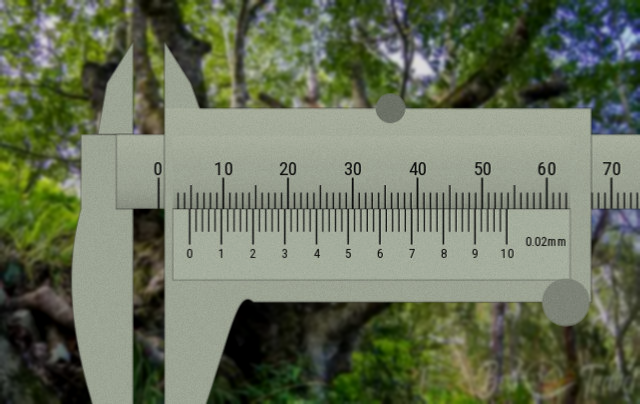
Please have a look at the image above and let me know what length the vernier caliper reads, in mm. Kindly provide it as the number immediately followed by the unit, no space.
4.8mm
